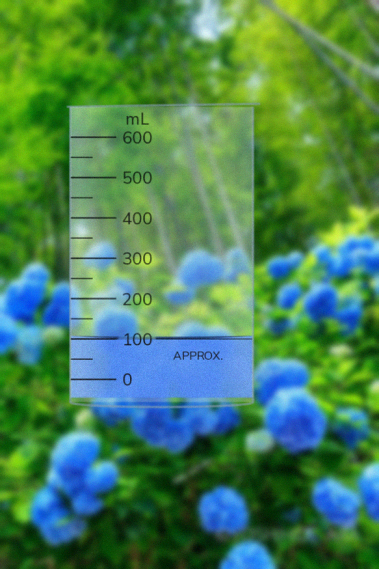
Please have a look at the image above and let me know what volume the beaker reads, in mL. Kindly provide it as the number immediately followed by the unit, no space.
100mL
